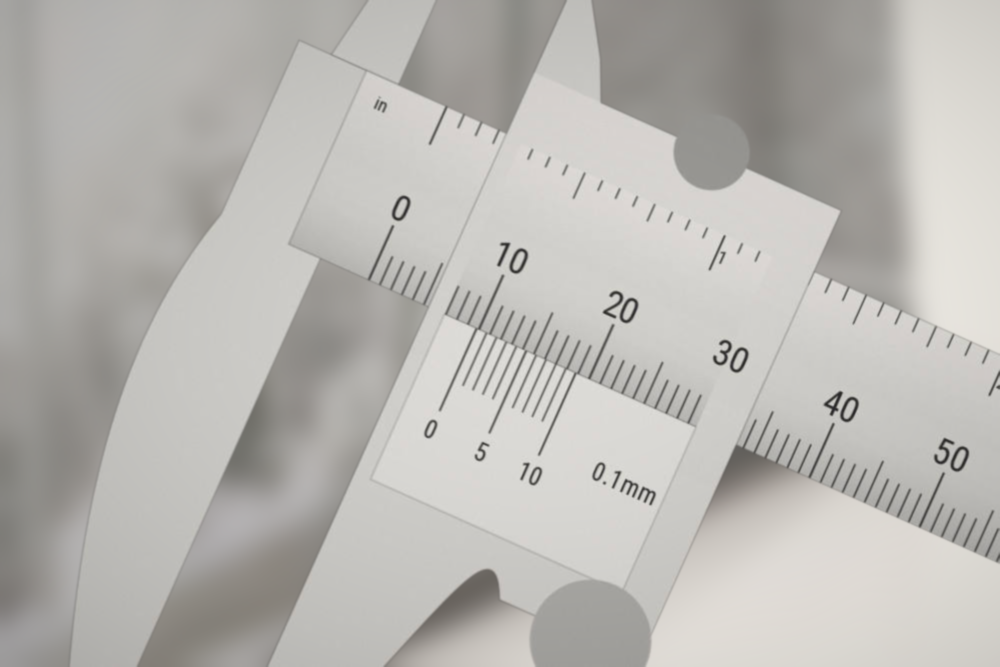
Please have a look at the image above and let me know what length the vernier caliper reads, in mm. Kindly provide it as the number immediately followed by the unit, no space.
9.8mm
